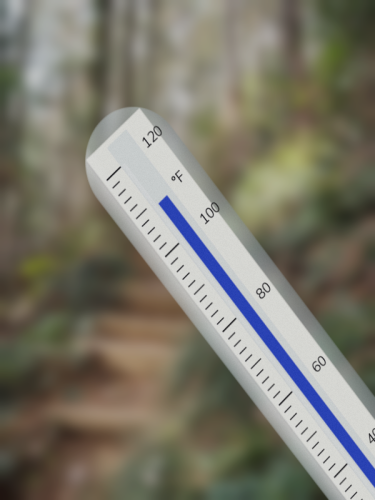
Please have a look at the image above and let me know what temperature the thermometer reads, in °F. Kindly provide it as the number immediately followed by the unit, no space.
109°F
